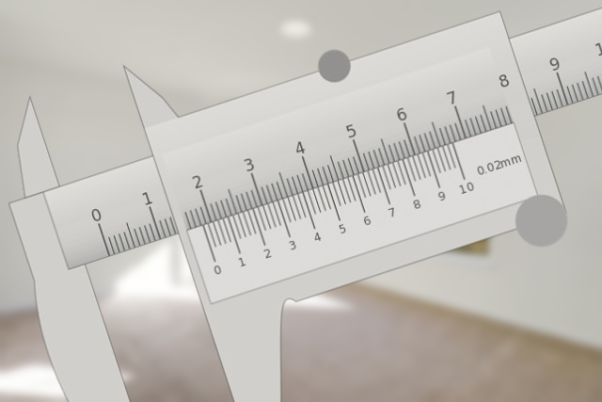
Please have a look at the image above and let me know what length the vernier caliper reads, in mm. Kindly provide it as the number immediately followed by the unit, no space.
18.4mm
